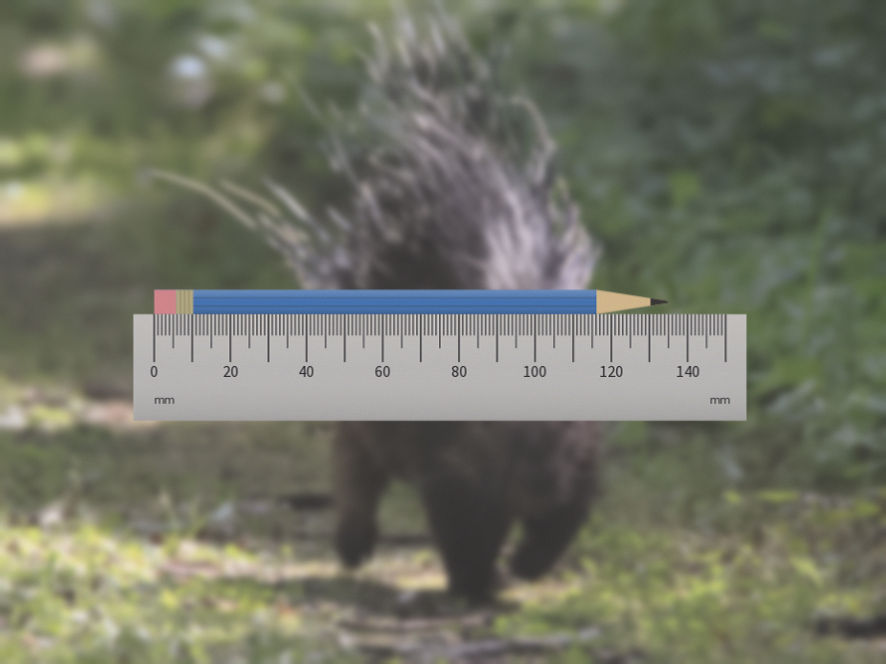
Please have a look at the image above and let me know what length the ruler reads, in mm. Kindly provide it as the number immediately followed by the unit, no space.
135mm
